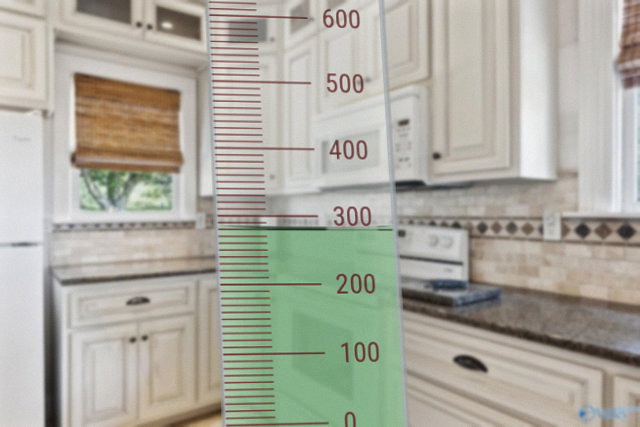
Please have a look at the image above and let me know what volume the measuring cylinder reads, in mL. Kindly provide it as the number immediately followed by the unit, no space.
280mL
